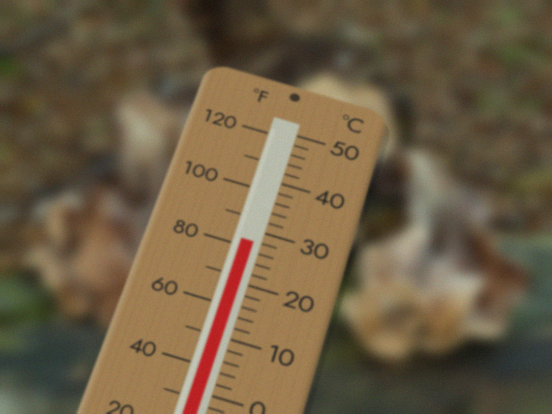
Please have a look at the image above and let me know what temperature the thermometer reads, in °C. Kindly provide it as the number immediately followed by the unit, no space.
28°C
